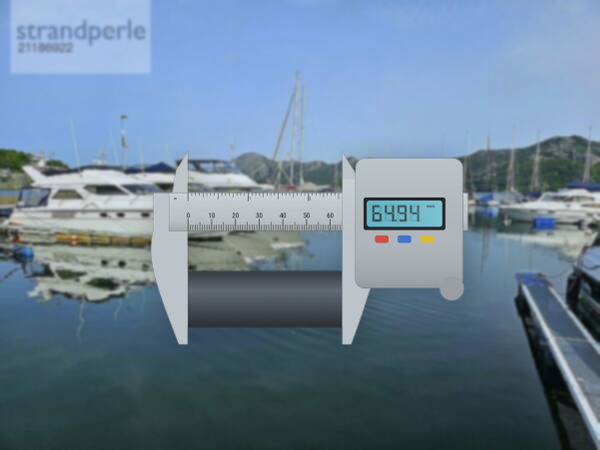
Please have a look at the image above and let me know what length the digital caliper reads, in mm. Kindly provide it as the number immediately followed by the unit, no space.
64.94mm
